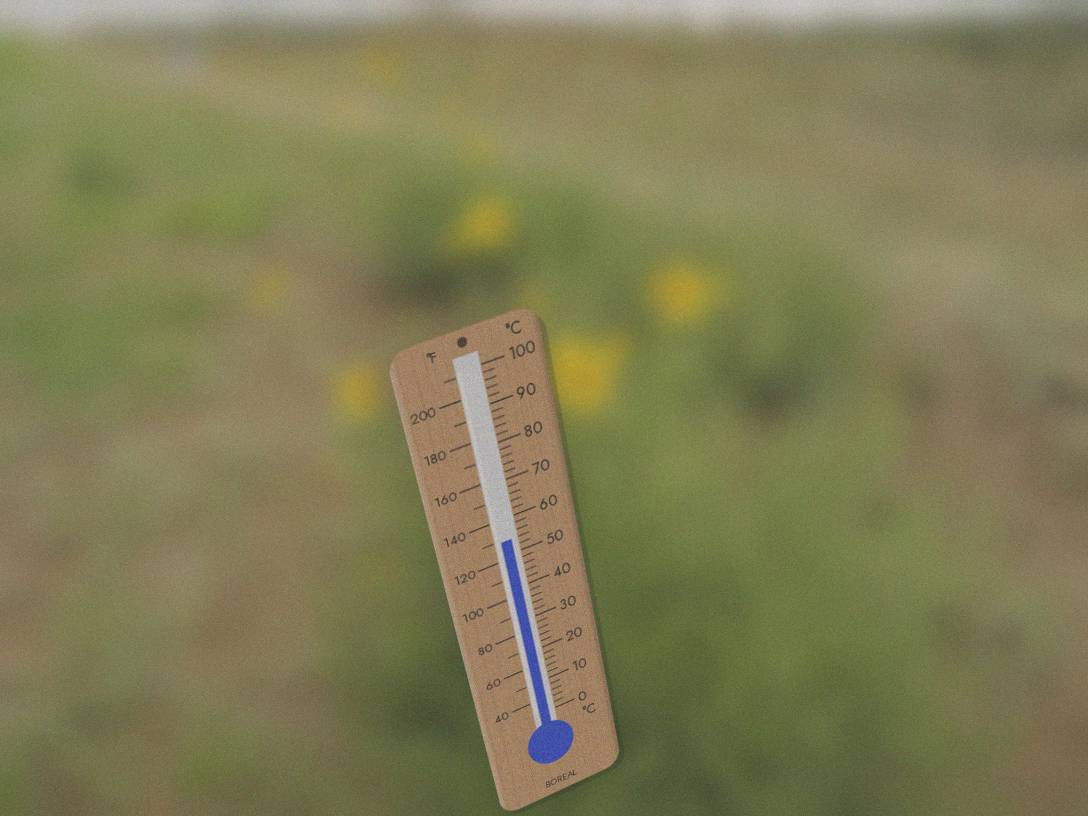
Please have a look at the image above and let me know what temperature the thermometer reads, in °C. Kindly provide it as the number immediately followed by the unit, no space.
54°C
